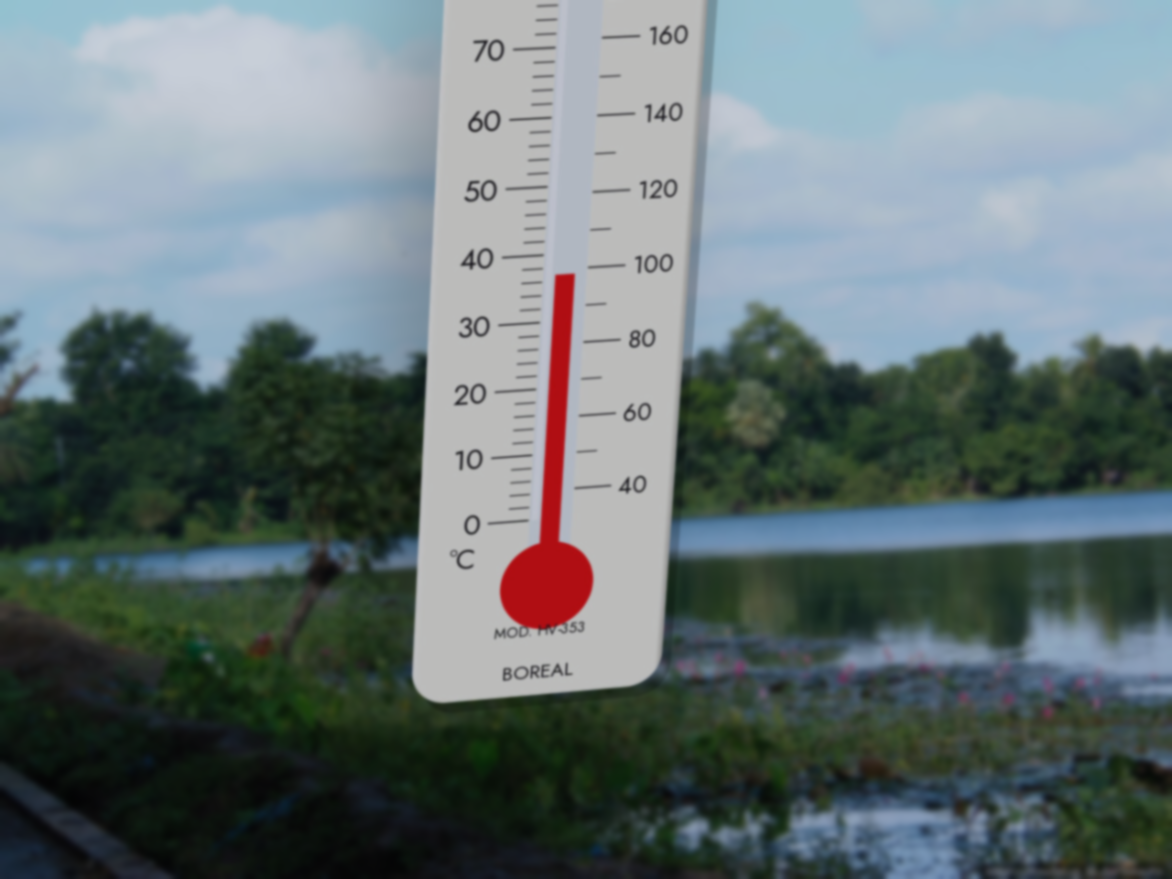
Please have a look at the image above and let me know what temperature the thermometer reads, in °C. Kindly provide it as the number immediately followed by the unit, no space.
37°C
